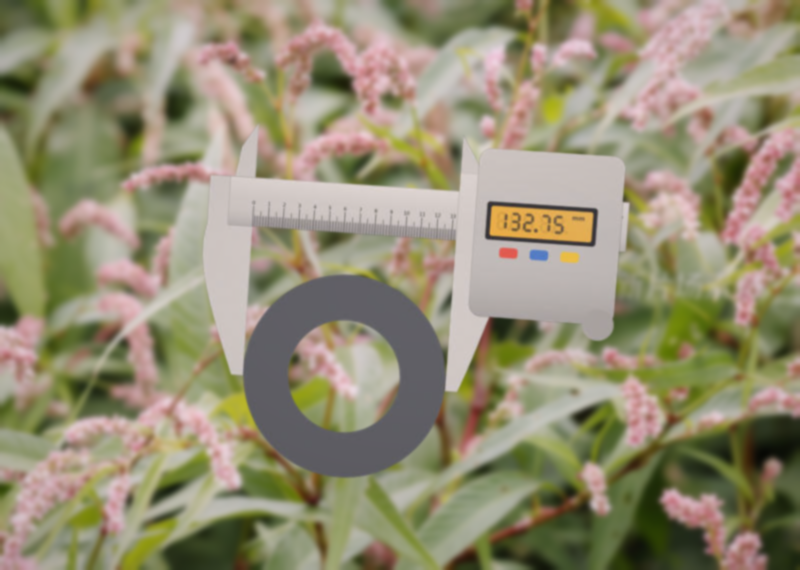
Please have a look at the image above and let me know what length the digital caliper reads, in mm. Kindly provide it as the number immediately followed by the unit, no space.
132.75mm
